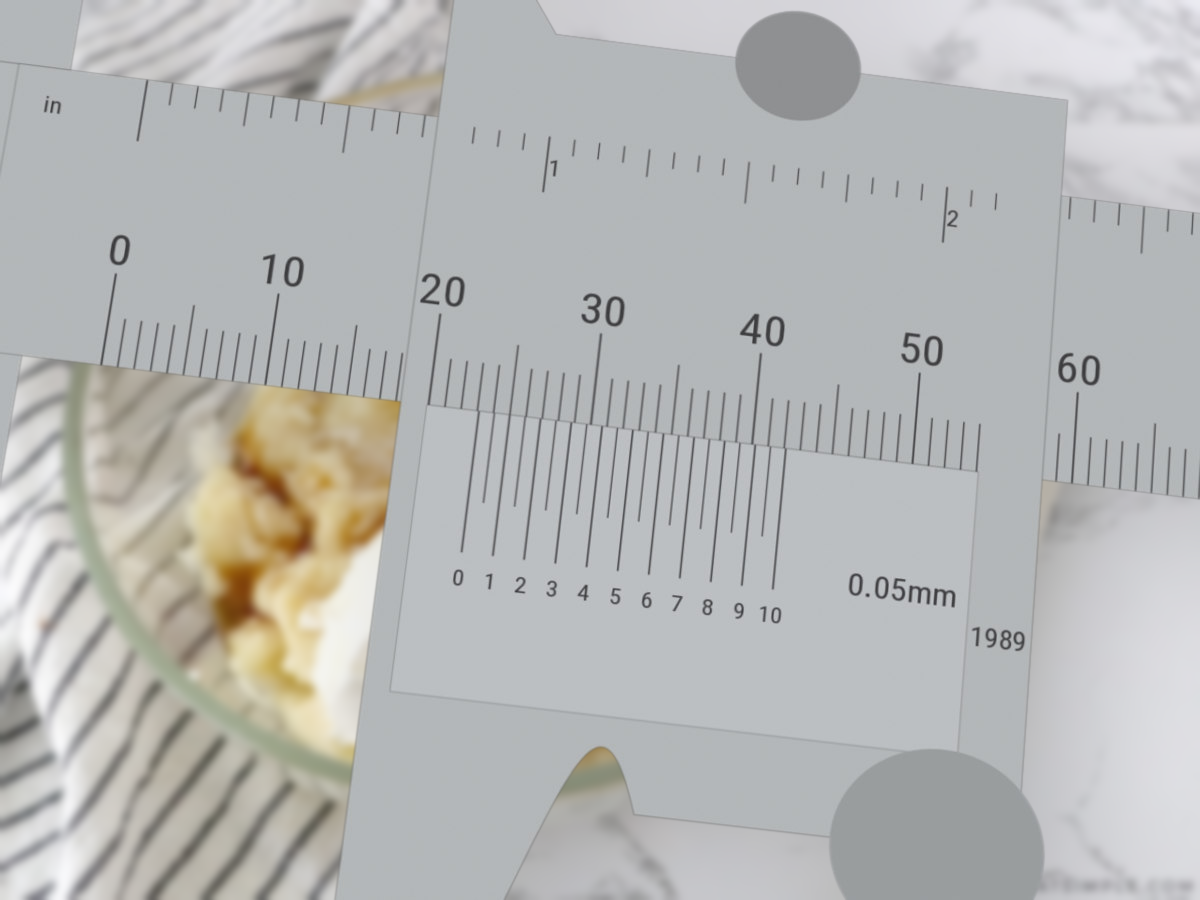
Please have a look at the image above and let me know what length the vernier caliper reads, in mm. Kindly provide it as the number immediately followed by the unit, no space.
23.1mm
